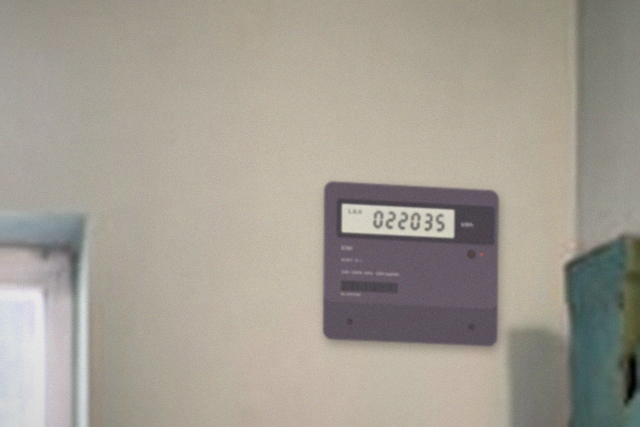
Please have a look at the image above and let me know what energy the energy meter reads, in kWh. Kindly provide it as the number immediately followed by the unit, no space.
22035kWh
